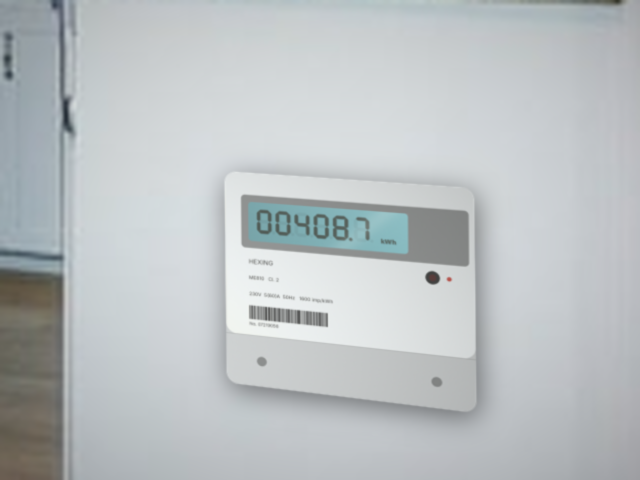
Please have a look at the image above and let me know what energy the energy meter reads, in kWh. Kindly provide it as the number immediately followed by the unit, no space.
408.7kWh
